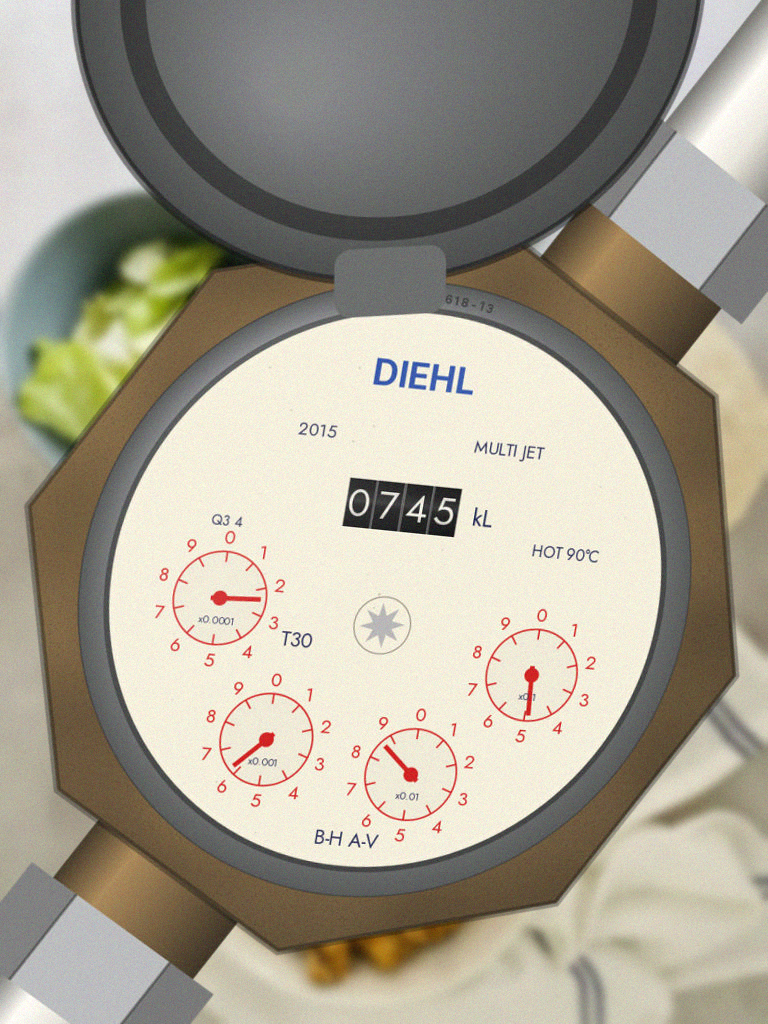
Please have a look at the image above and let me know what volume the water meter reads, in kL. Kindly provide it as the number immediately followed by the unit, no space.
745.4862kL
